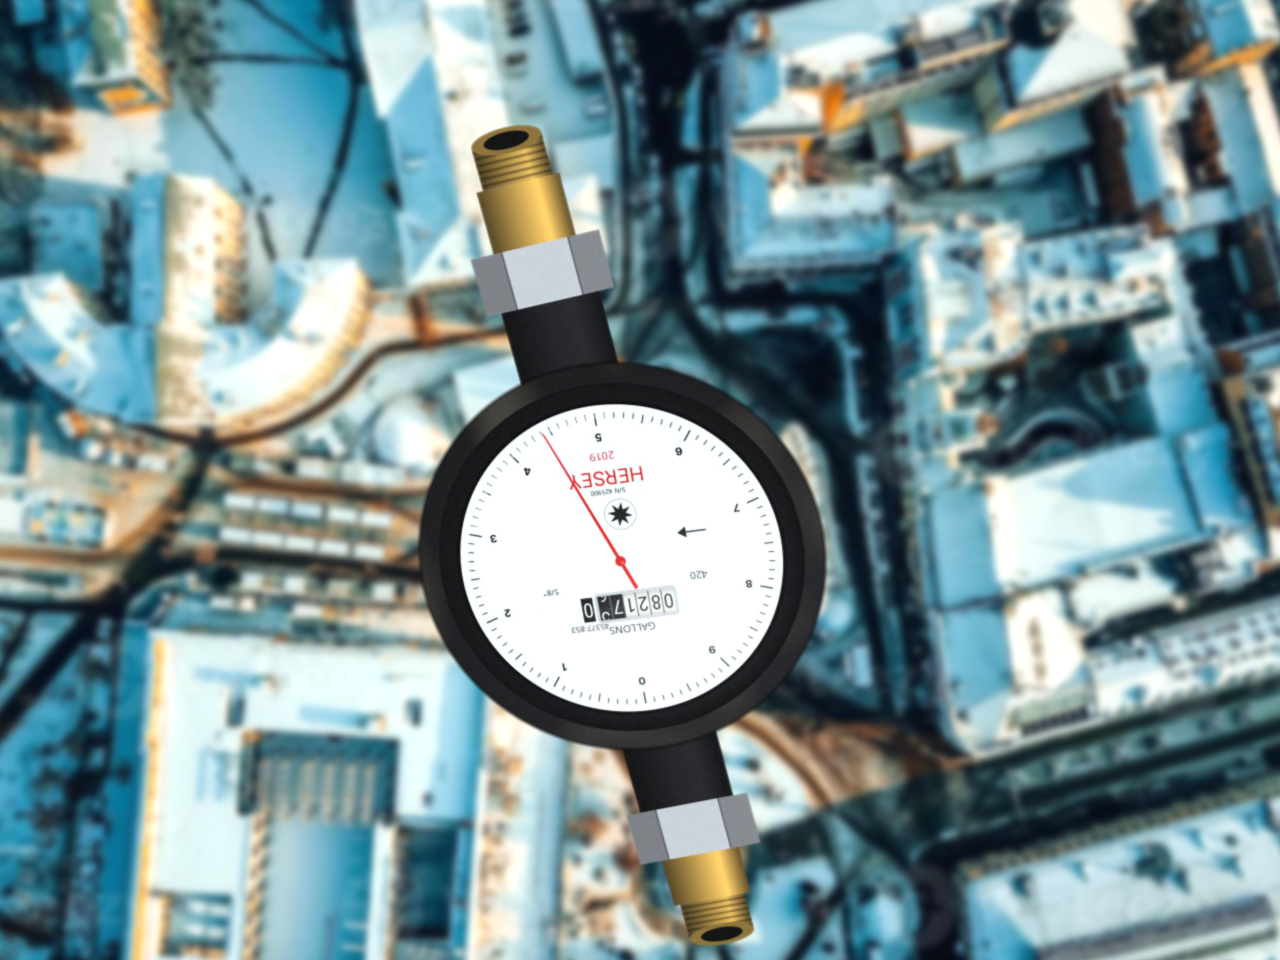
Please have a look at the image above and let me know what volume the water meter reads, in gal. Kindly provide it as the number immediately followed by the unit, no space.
821754.4gal
